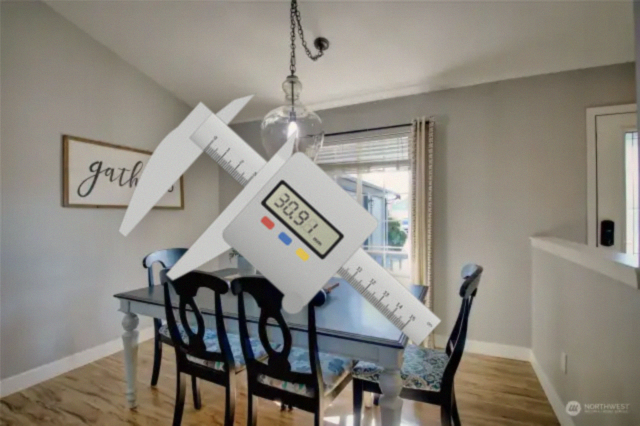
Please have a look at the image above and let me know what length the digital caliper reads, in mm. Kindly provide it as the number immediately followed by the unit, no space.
30.91mm
